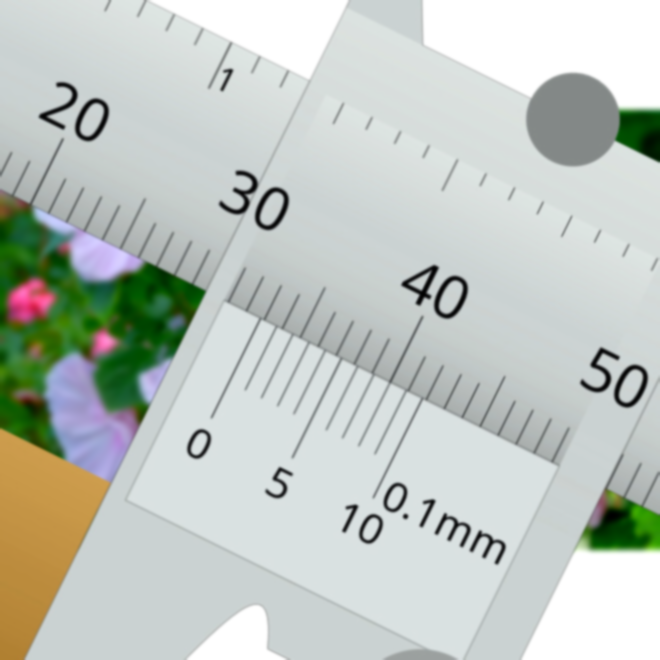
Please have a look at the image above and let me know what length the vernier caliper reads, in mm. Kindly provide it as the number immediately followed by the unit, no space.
32.8mm
